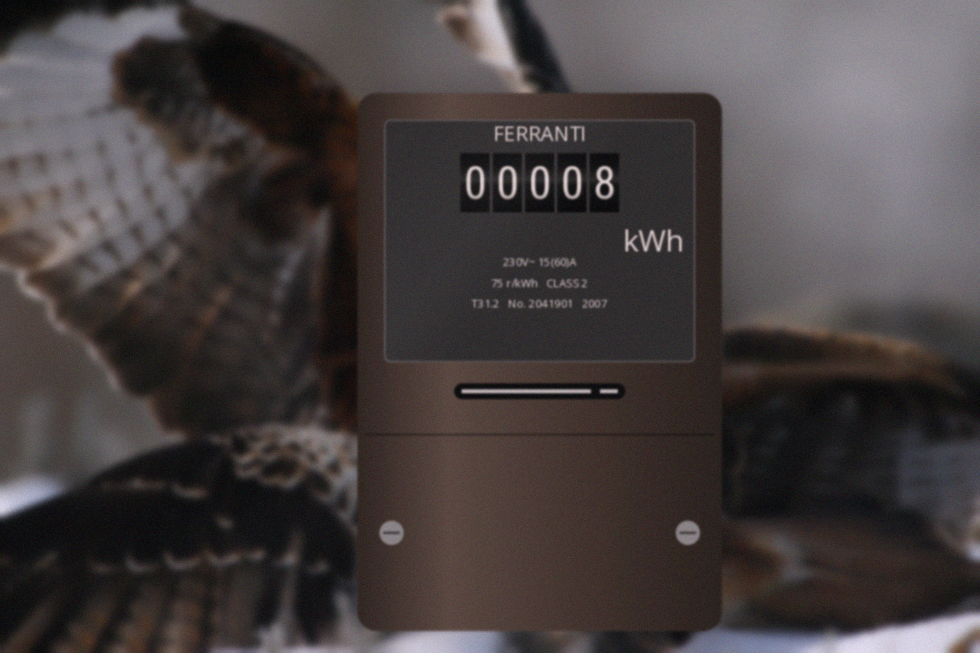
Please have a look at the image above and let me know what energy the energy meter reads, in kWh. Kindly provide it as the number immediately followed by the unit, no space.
8kWh
